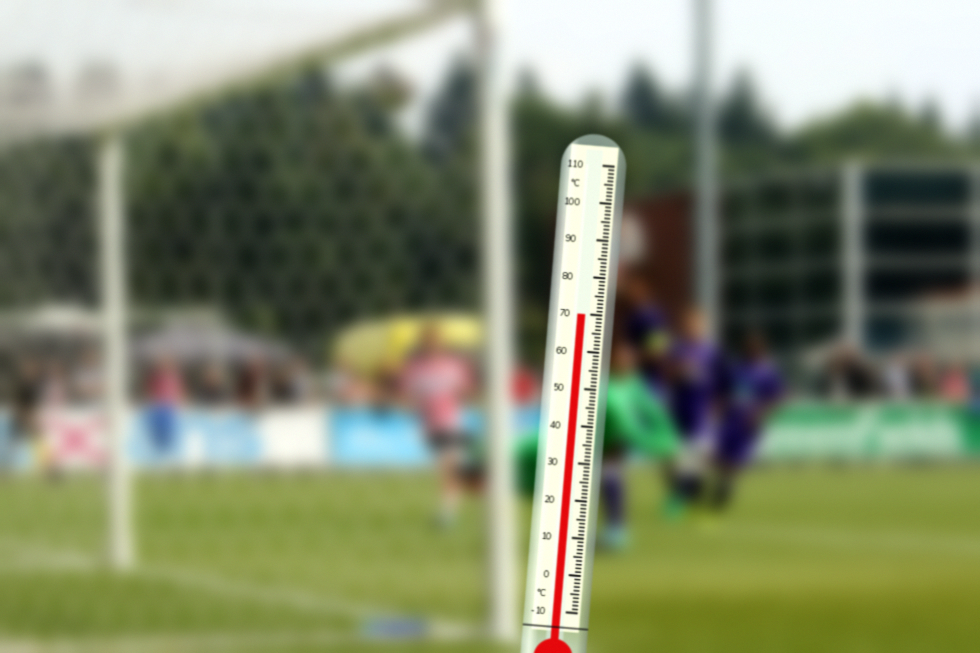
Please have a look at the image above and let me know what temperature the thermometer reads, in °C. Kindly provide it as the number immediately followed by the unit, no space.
70°C
